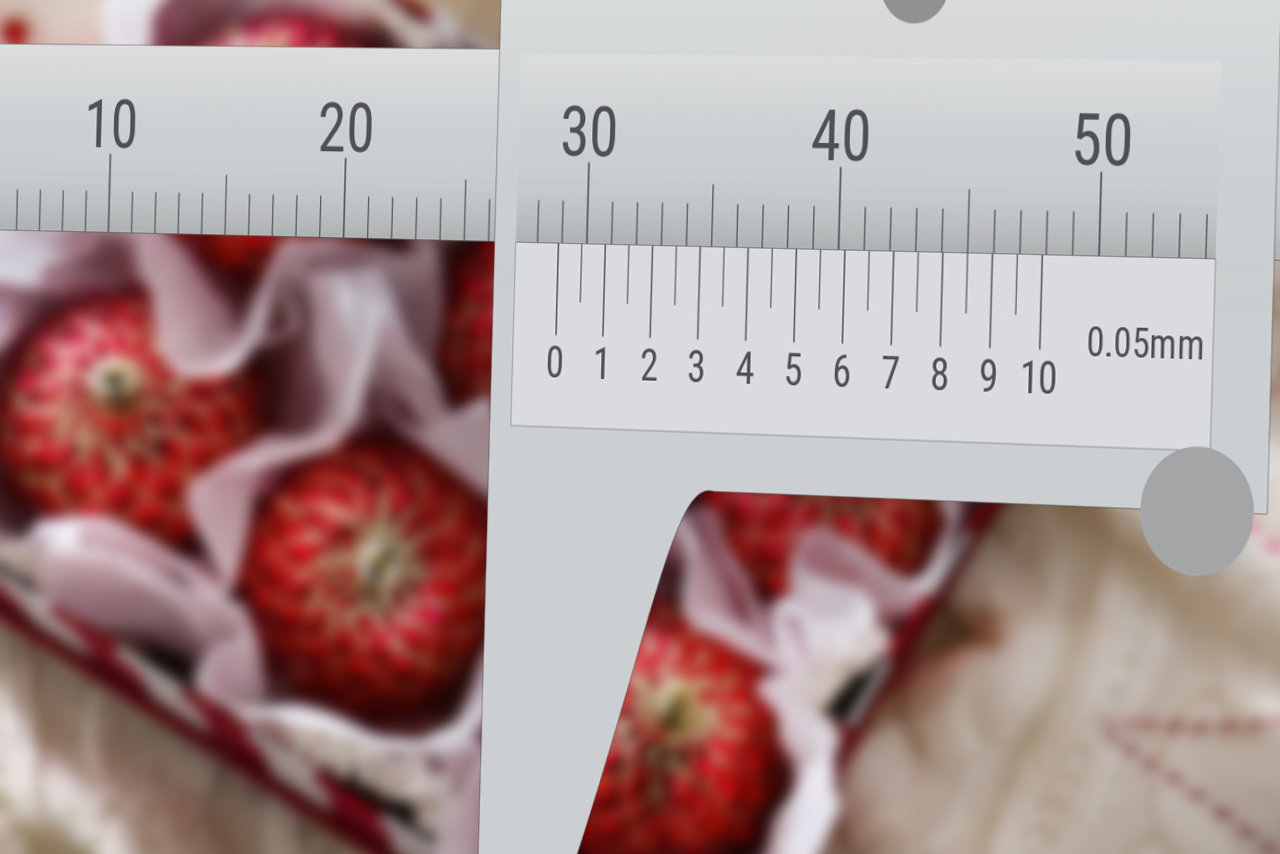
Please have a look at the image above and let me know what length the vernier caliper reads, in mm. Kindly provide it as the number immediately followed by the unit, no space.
28.85mm
